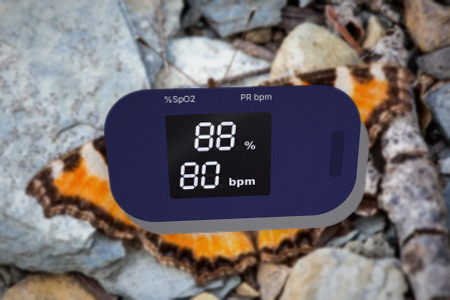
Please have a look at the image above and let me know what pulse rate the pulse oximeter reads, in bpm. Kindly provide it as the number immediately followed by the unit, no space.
80bpm
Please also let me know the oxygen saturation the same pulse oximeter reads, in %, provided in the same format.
88%
